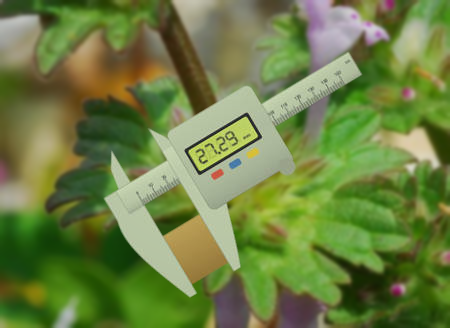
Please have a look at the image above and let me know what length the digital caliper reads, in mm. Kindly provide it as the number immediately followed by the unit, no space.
27.29mm
